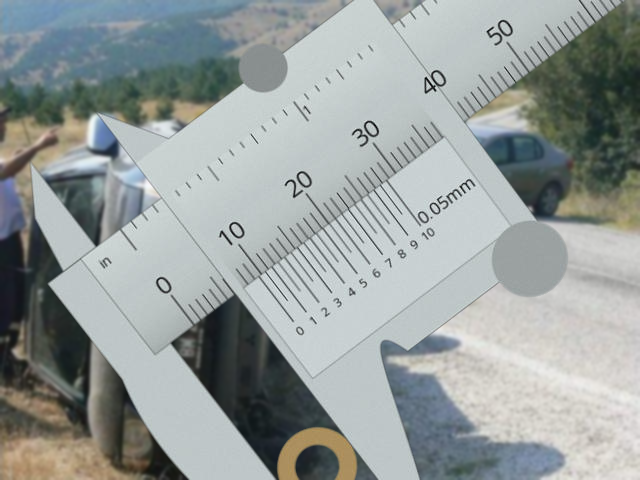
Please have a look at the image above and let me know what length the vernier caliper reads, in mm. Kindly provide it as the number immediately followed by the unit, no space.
9.6mm
